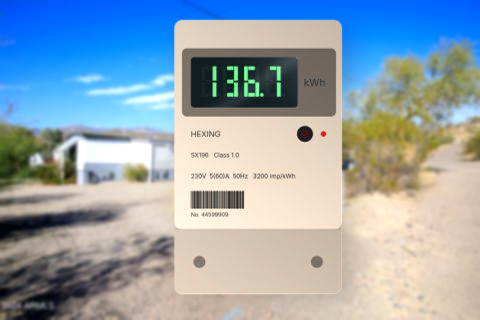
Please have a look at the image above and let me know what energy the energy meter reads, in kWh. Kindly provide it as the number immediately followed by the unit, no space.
136.7kWh
